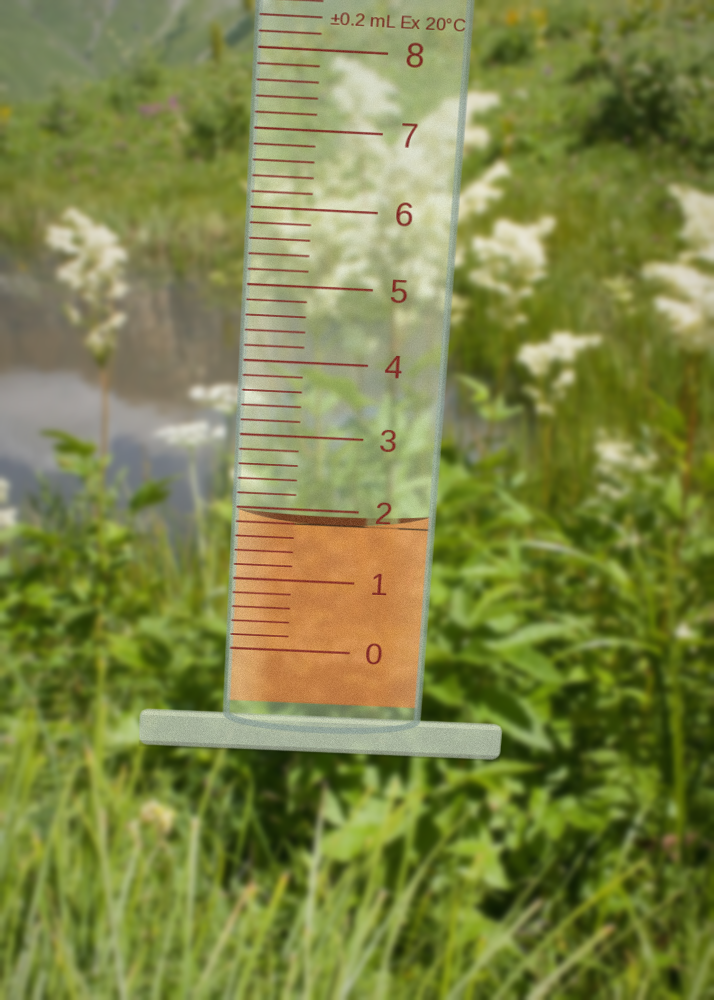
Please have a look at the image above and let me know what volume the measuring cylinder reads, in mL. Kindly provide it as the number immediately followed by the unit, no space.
1.8mL
